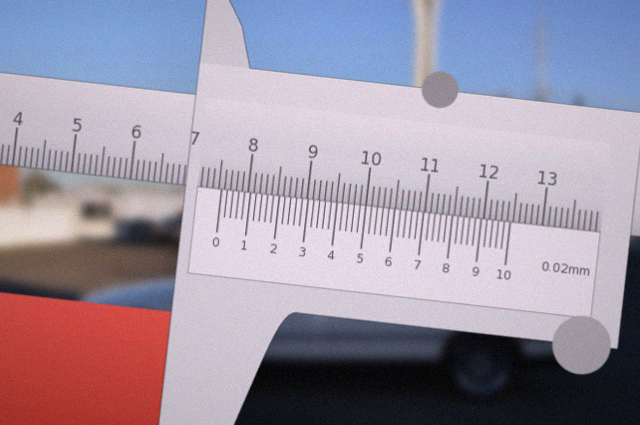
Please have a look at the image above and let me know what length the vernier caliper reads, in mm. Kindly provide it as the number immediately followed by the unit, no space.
75.5mm
